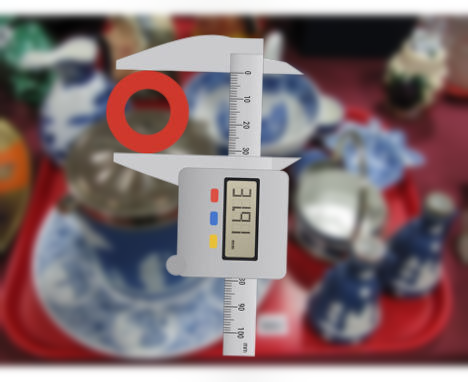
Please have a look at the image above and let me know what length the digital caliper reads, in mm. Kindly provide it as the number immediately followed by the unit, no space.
31.91mm
